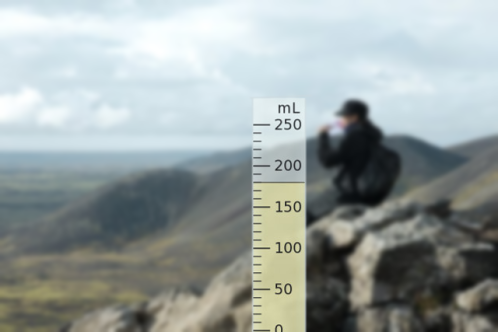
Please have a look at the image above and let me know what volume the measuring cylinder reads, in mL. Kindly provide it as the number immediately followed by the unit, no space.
180mL
